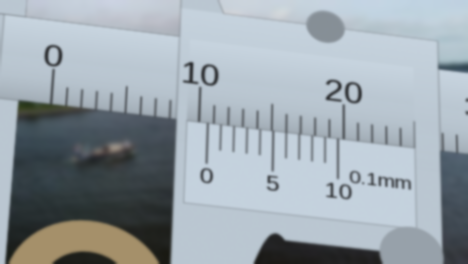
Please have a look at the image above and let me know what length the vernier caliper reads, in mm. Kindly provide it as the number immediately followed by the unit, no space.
10.6mm
